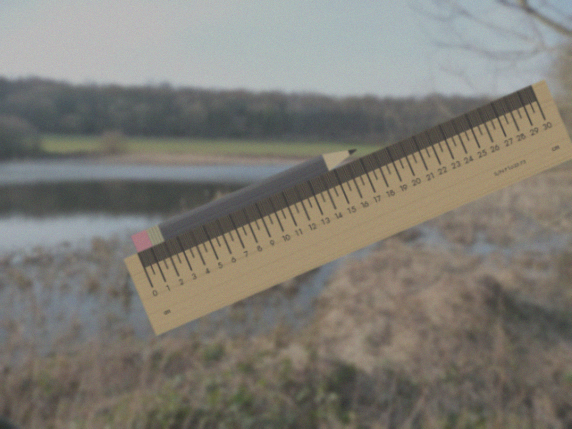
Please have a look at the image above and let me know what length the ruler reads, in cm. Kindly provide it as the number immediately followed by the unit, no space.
17cm
